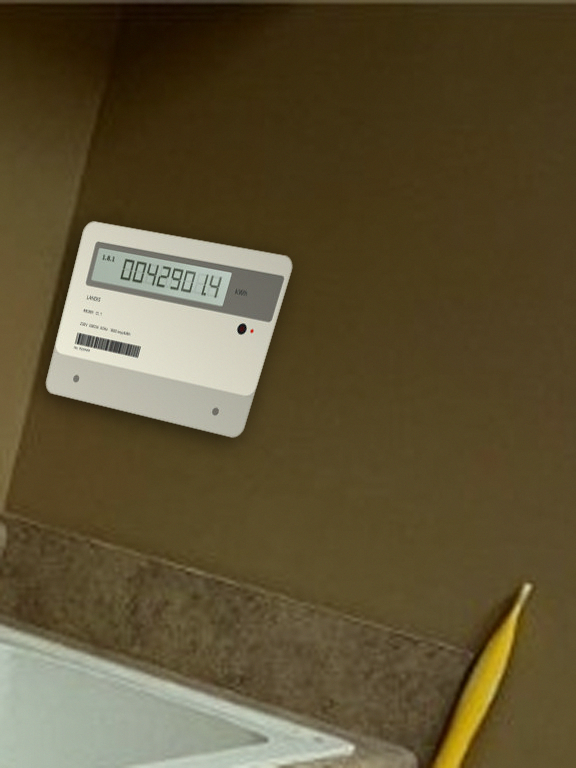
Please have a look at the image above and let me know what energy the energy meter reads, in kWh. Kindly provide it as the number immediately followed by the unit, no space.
42901.4kWh
